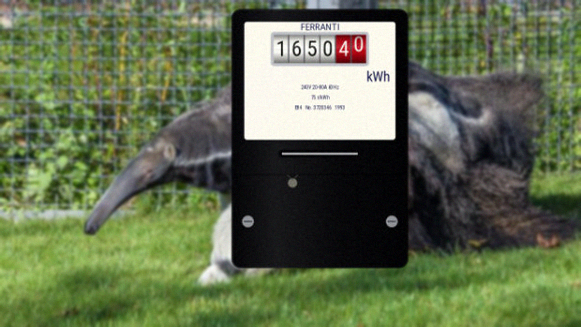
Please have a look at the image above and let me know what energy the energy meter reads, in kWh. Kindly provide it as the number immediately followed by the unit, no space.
1650.40kWh
